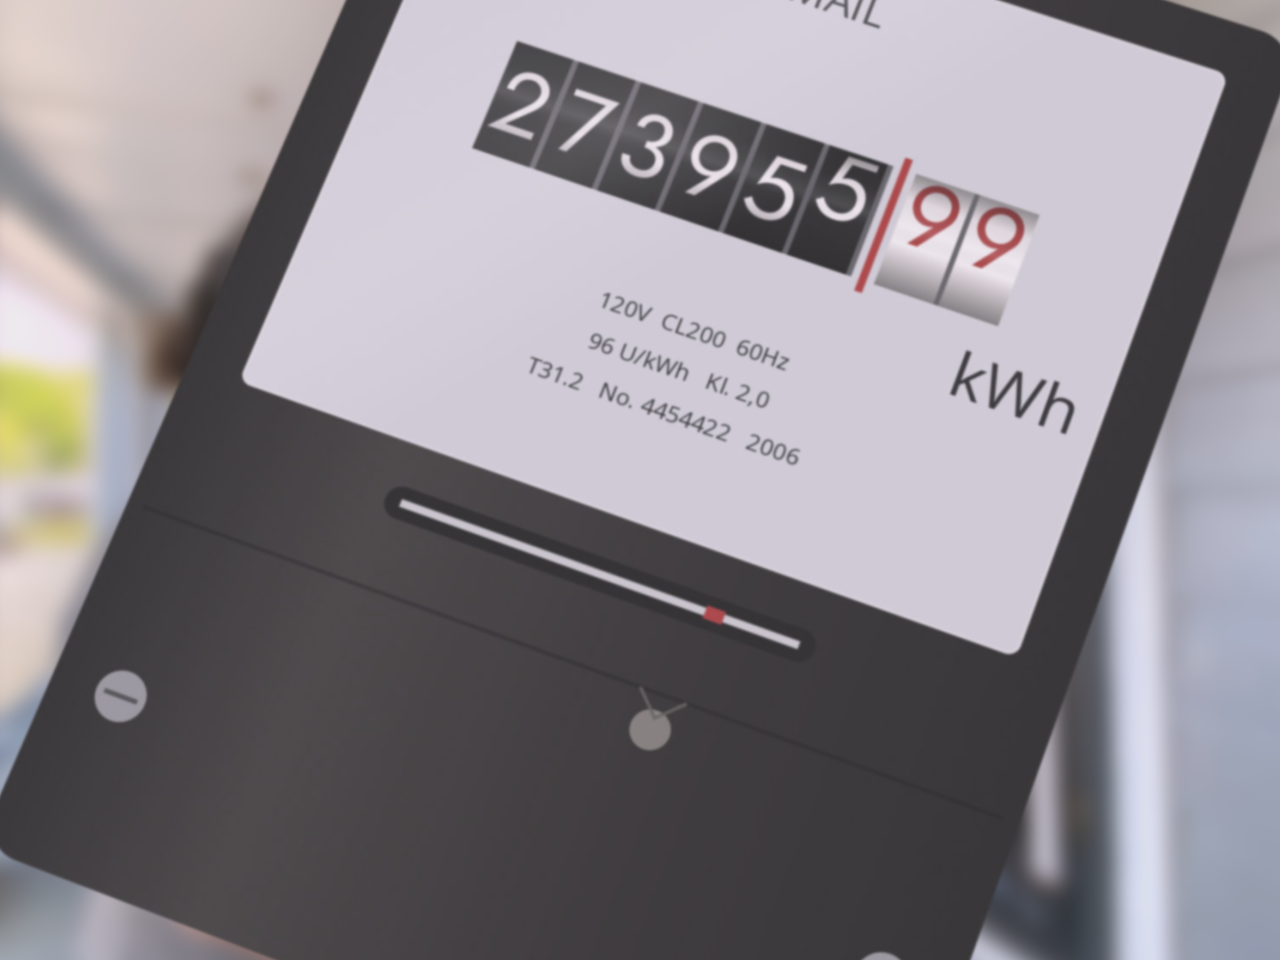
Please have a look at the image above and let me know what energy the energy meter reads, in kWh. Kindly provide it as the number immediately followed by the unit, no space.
273955.99kWh
